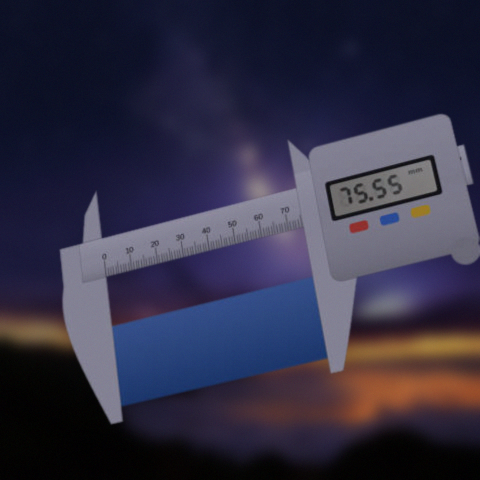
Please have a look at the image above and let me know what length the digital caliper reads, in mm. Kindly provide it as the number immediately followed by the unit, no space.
75.55mm
